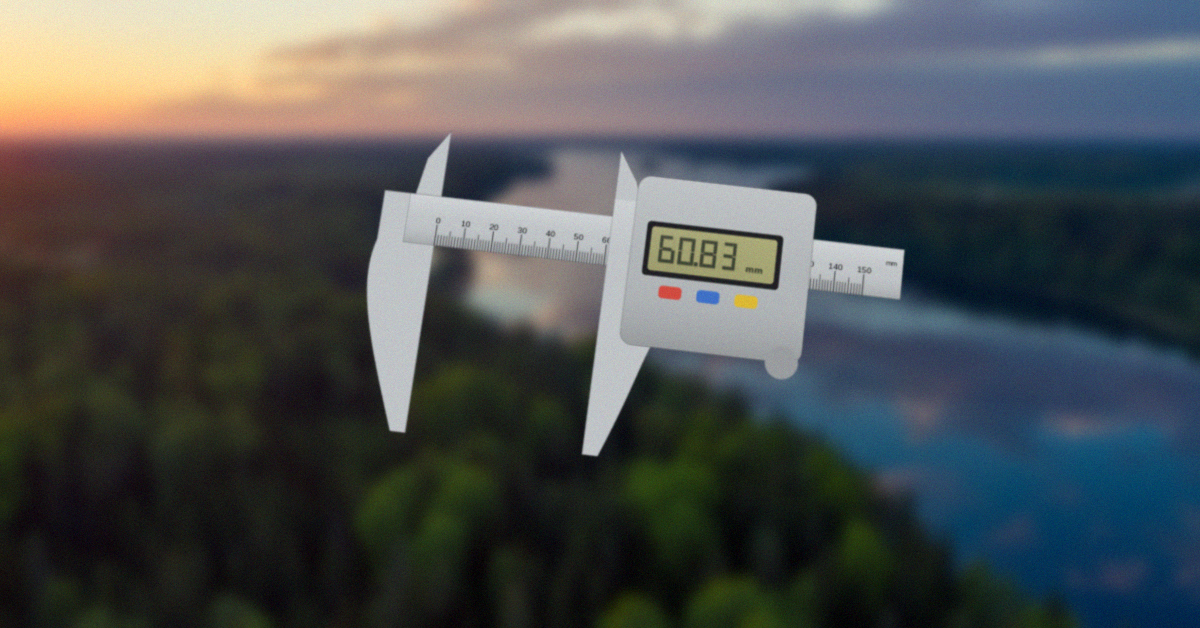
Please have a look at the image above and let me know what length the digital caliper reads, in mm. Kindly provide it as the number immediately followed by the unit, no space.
60.83mm
